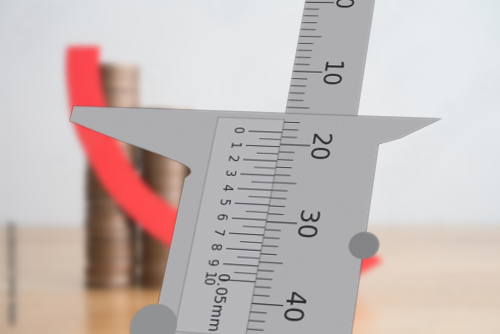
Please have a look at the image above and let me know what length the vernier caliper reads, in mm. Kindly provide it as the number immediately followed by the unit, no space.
18.4mm
